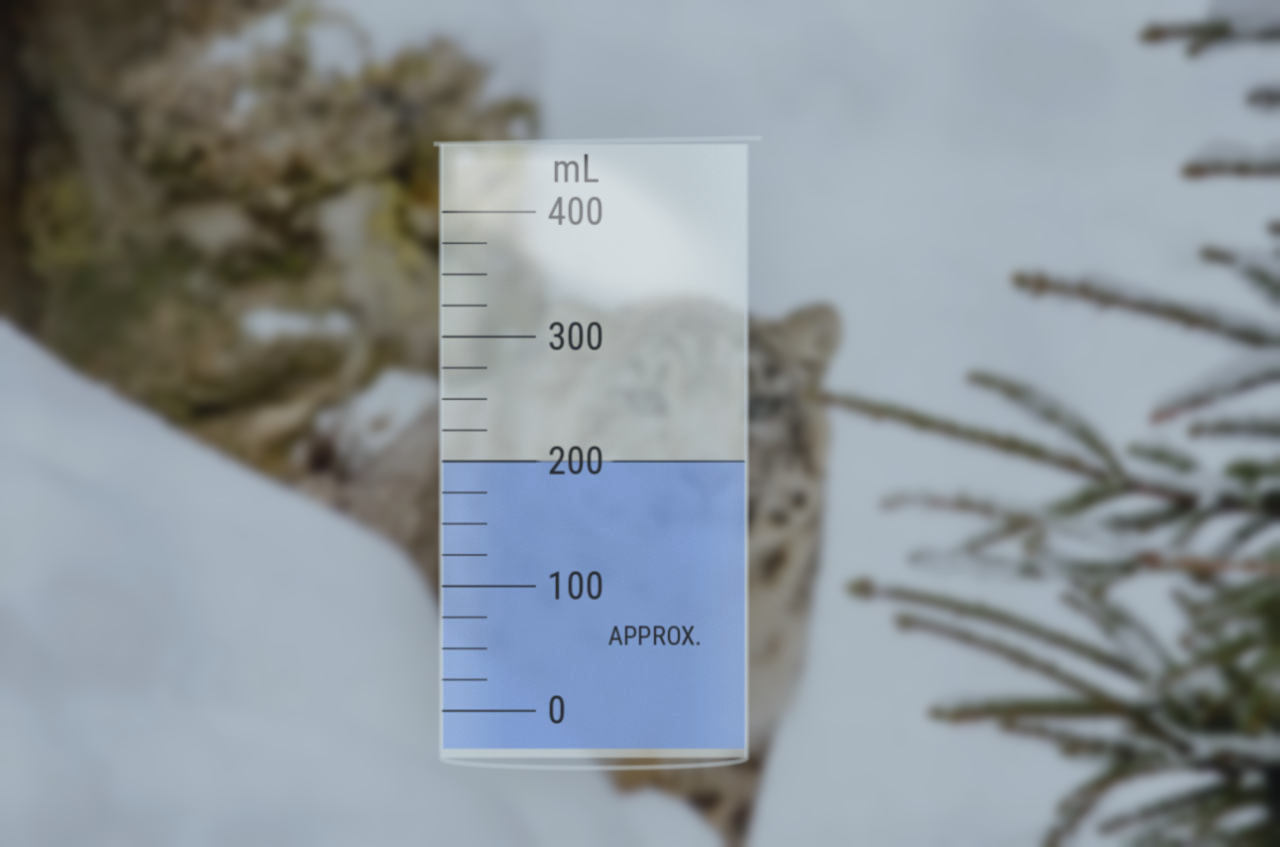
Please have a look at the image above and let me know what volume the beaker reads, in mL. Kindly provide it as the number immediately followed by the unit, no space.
200mL
